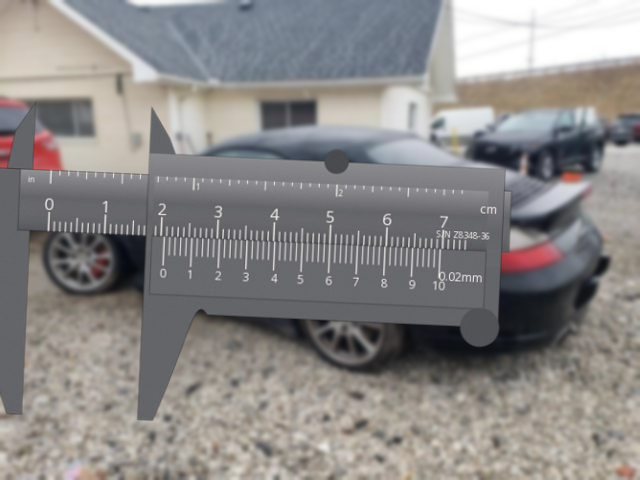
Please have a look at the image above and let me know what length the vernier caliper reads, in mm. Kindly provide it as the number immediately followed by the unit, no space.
20.6mm
